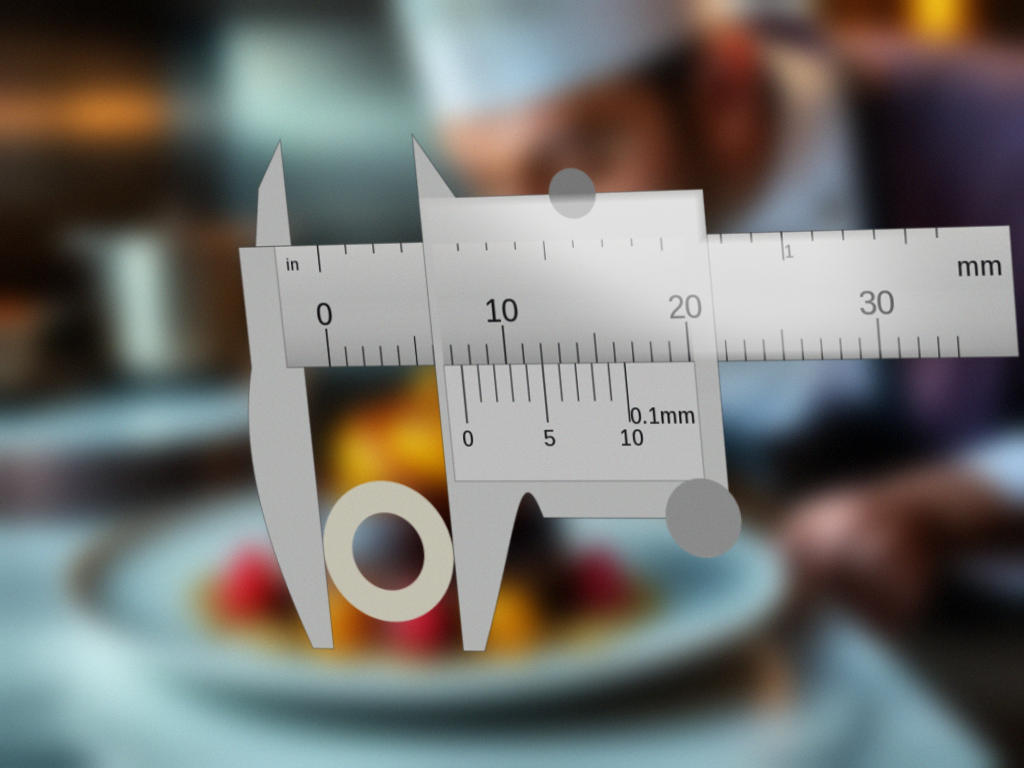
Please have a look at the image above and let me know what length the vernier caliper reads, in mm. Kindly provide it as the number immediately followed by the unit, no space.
7.5mm
